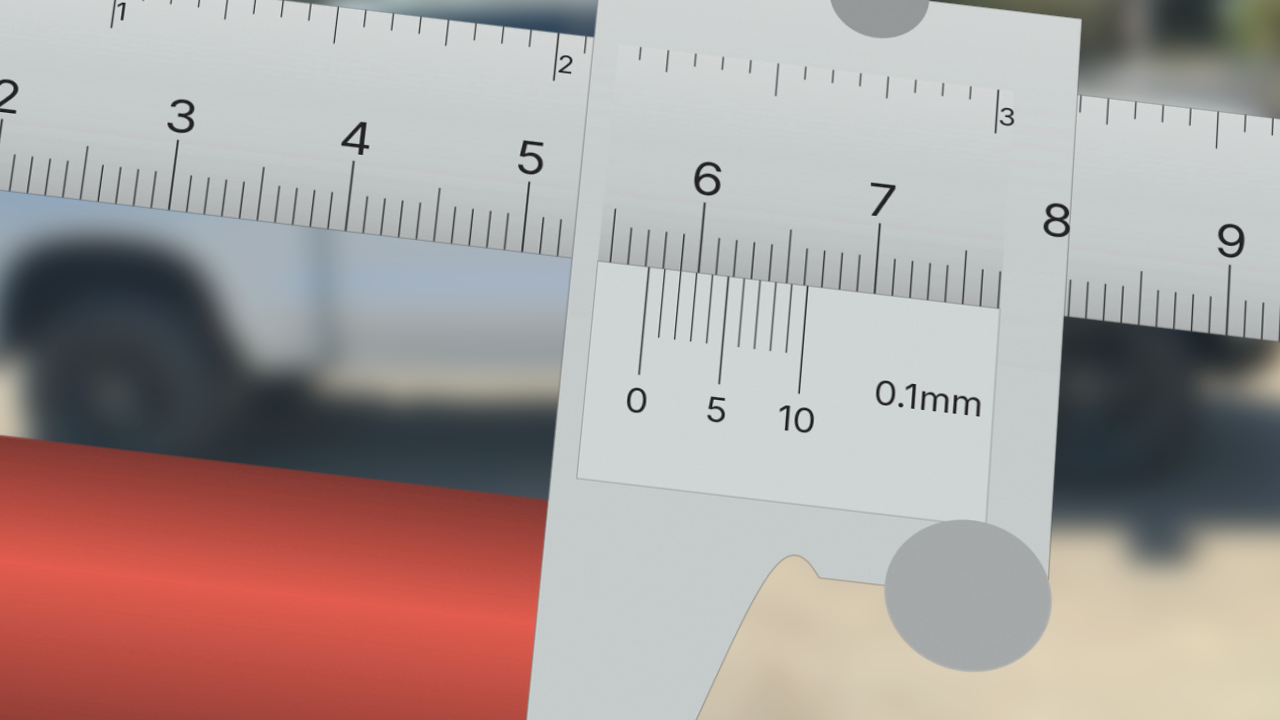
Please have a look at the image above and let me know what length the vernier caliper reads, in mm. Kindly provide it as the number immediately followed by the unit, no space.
57.2mm
